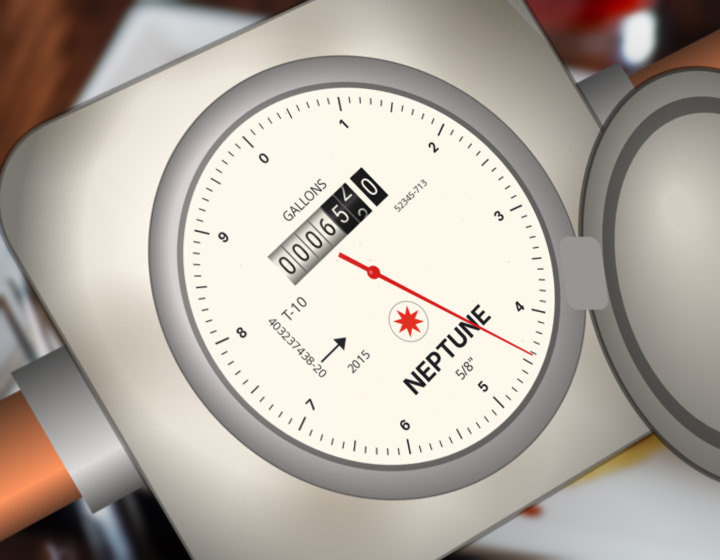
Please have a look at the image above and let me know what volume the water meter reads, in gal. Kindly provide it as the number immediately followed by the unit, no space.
6524.4gal
